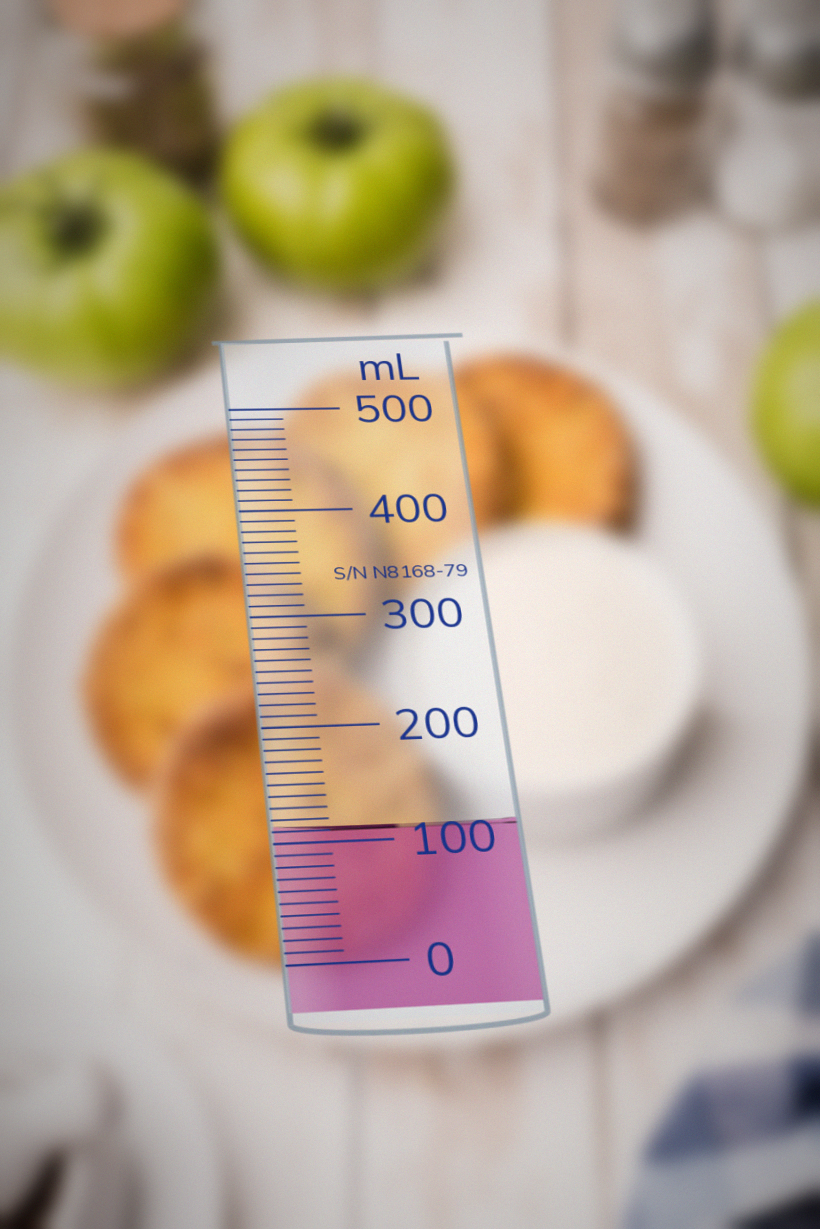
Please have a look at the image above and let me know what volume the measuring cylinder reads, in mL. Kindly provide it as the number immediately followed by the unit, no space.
110mL
